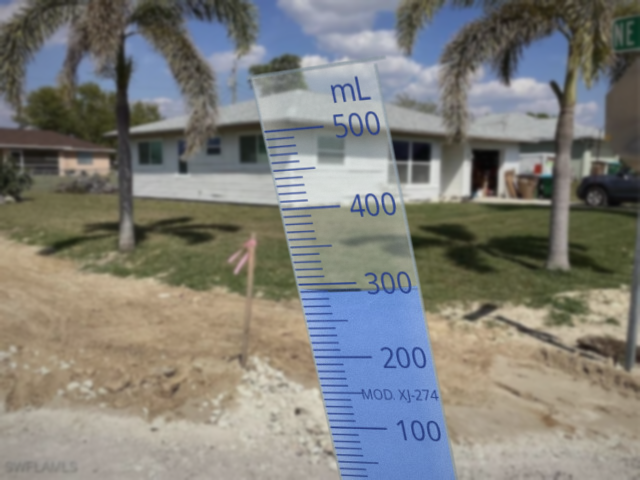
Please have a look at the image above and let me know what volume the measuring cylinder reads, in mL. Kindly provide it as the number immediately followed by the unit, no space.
290mL
